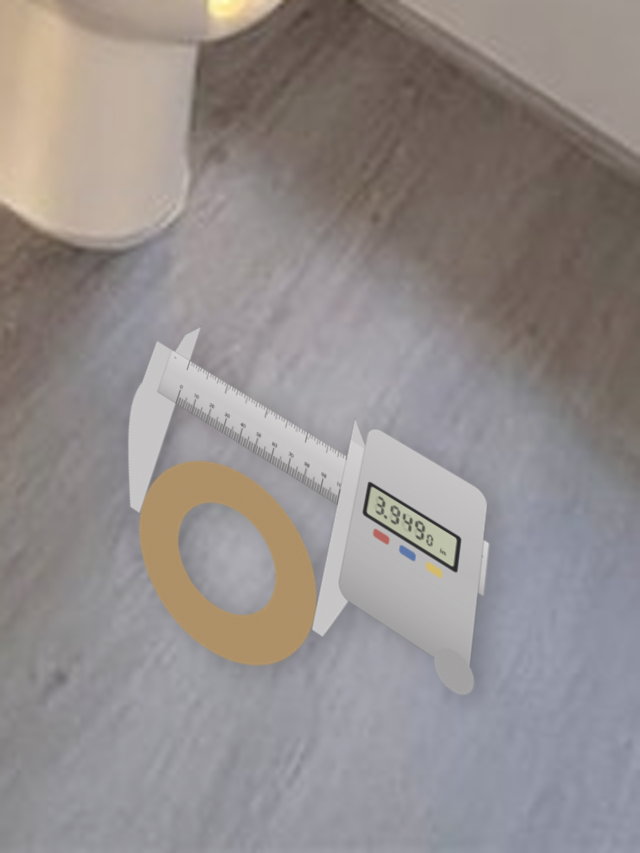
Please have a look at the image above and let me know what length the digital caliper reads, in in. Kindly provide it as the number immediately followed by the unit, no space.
3.9490in
